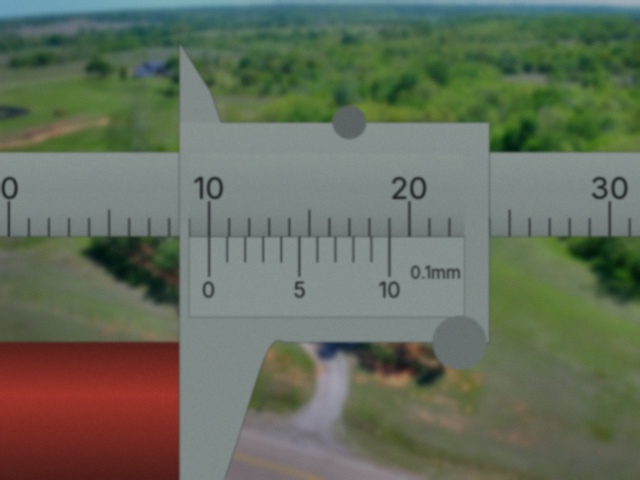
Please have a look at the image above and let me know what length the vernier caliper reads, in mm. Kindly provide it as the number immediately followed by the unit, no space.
10.0mm
